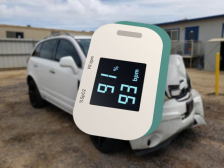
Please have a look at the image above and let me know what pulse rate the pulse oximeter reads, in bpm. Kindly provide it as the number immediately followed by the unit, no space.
93bpm
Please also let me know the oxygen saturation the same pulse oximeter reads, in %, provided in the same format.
91%
